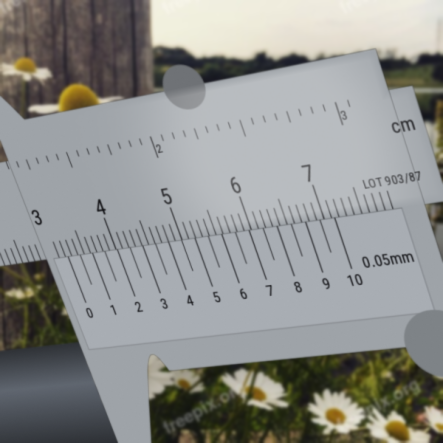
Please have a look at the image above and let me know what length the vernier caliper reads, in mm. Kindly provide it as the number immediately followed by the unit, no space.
32.4mm
